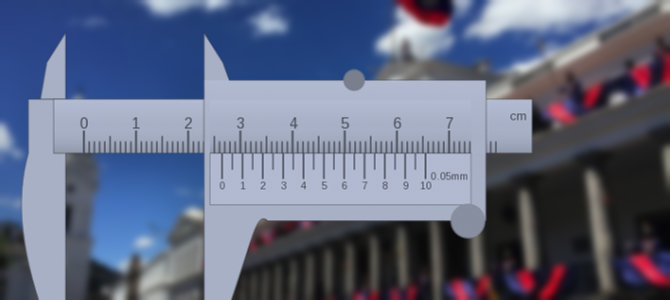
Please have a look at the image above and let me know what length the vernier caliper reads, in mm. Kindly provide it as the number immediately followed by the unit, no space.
26.5mm
